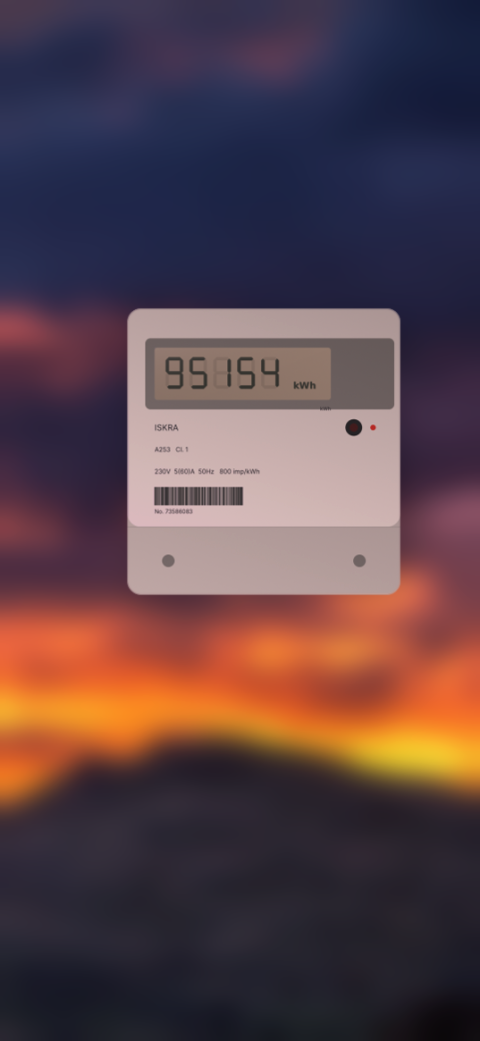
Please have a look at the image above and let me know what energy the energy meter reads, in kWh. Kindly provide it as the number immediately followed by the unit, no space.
95154kWh
